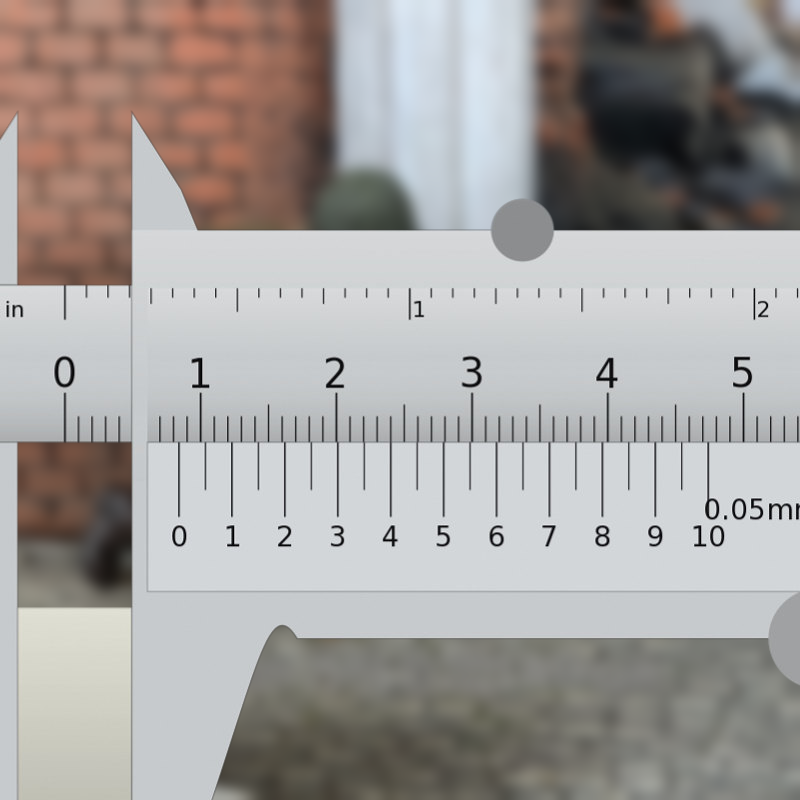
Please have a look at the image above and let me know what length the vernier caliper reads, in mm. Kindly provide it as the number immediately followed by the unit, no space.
8.4mm
